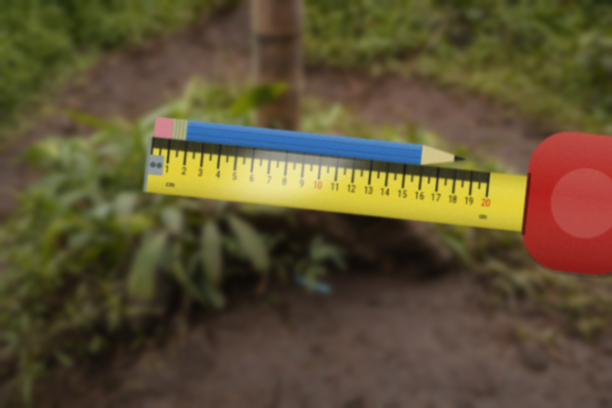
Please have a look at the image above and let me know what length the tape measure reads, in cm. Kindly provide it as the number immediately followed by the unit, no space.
18.5cm
